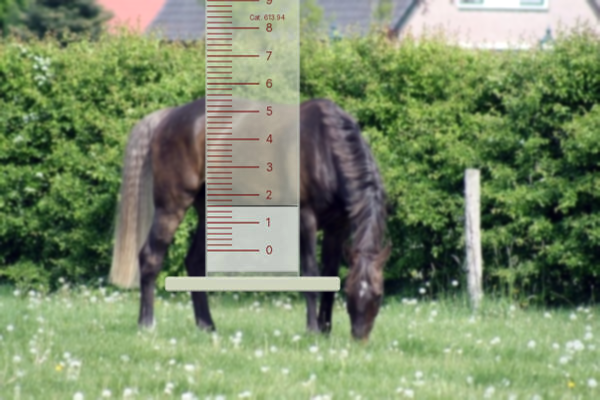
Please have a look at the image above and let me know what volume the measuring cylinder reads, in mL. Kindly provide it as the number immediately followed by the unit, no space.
1.6mL
